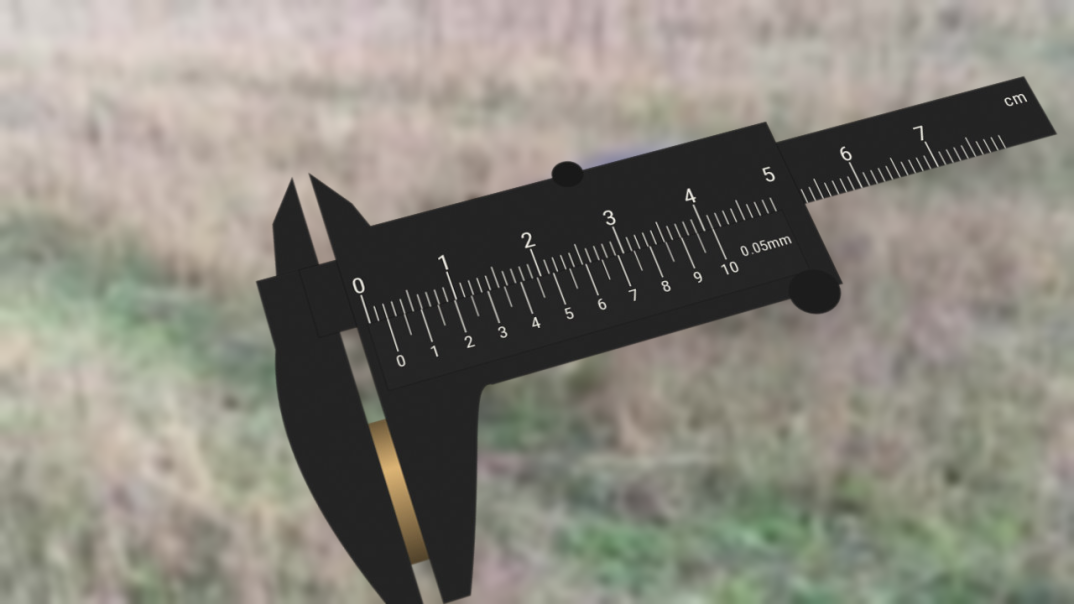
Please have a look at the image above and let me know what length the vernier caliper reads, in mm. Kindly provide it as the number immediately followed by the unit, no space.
2.0mm
